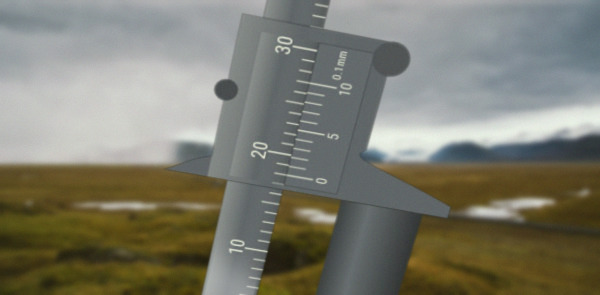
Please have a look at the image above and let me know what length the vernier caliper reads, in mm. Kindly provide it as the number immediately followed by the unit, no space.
18.0mm
